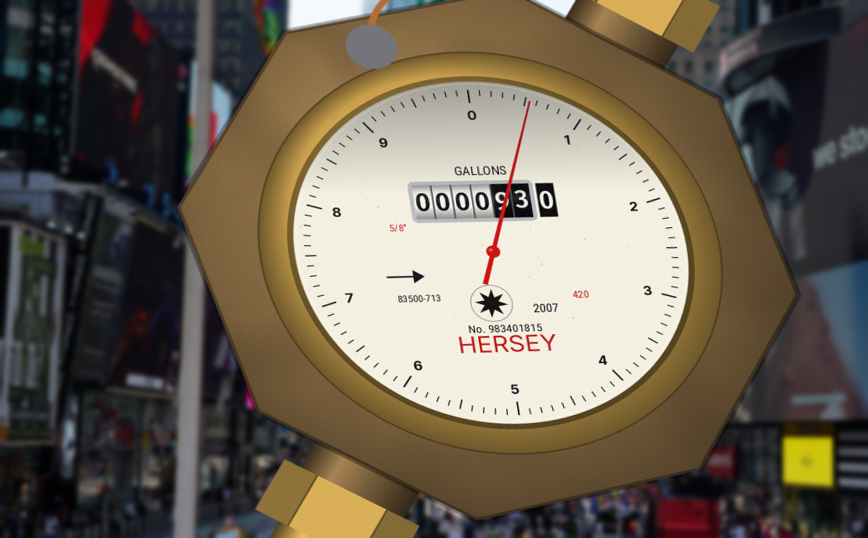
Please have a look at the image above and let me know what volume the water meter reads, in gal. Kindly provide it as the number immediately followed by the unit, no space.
930.5gal
